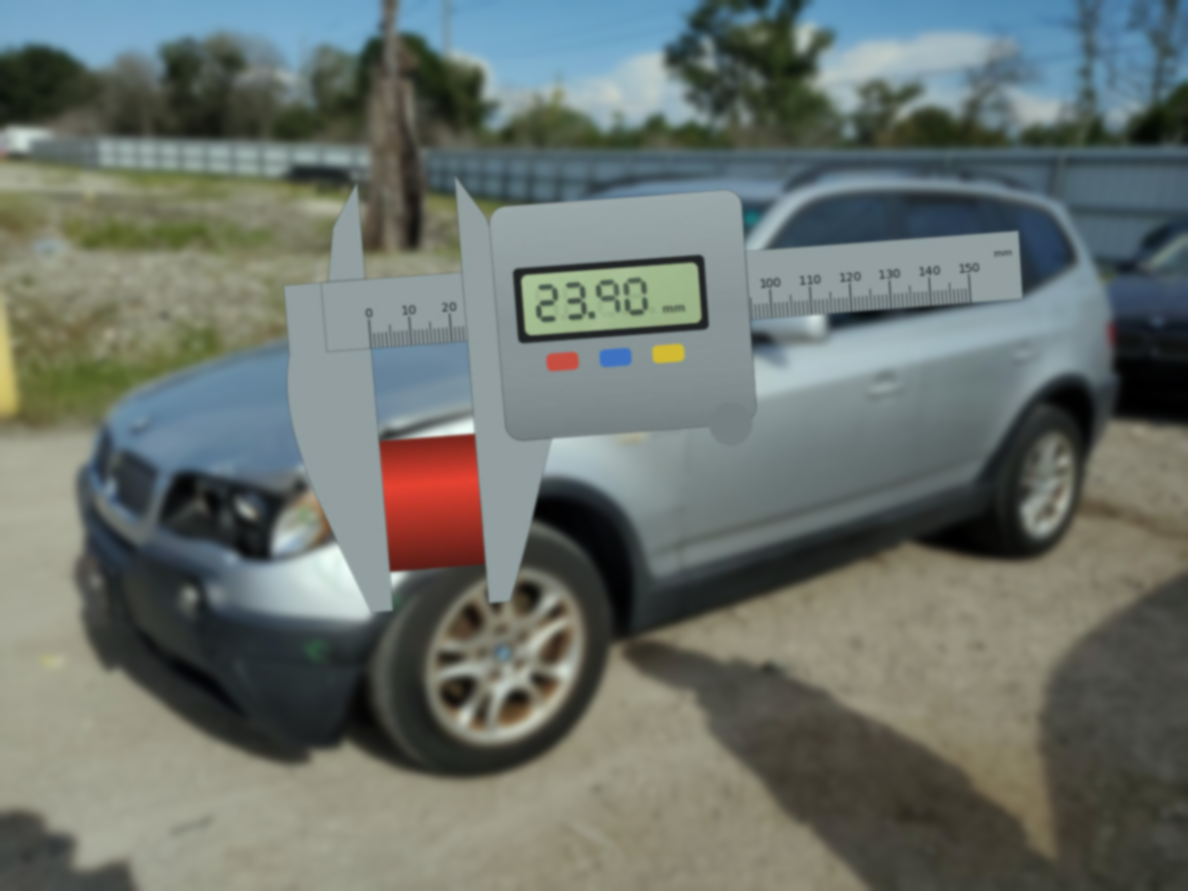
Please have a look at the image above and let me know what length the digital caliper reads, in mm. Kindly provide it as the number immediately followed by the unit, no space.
23.90mm
